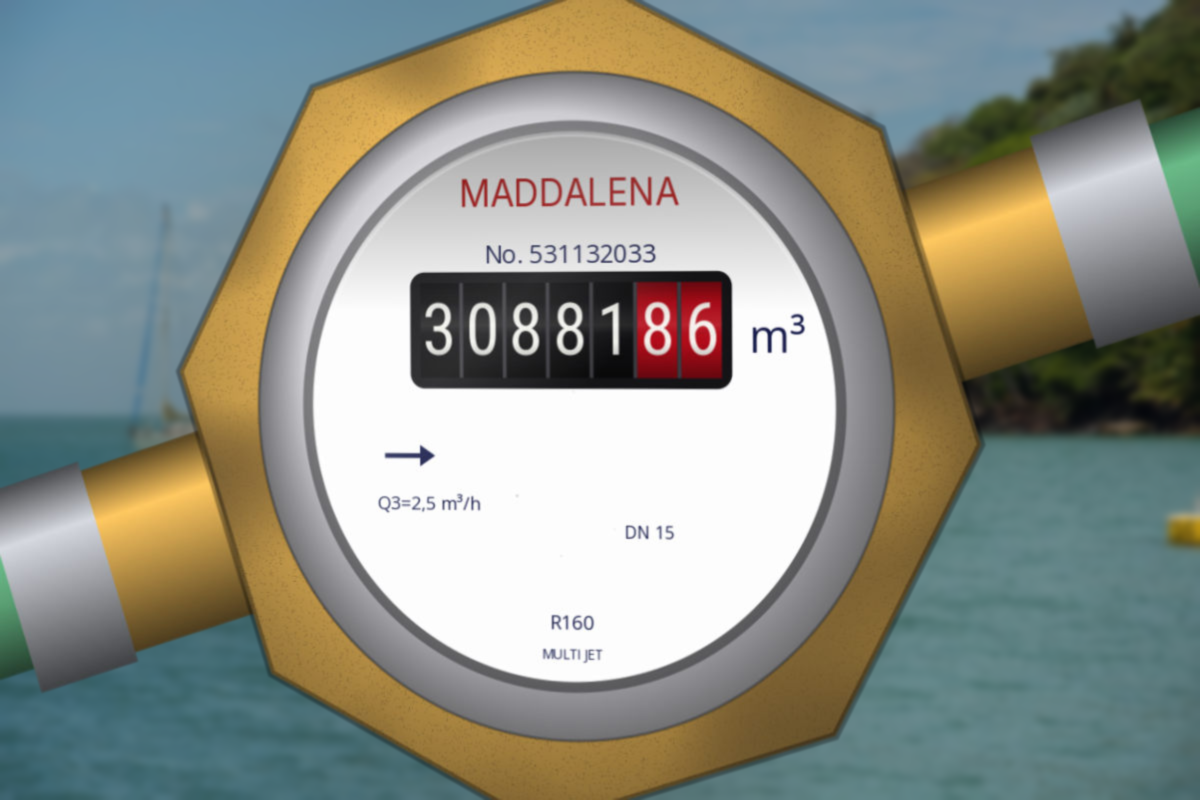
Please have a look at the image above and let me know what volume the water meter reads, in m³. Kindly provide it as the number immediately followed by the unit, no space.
30881.86m³
